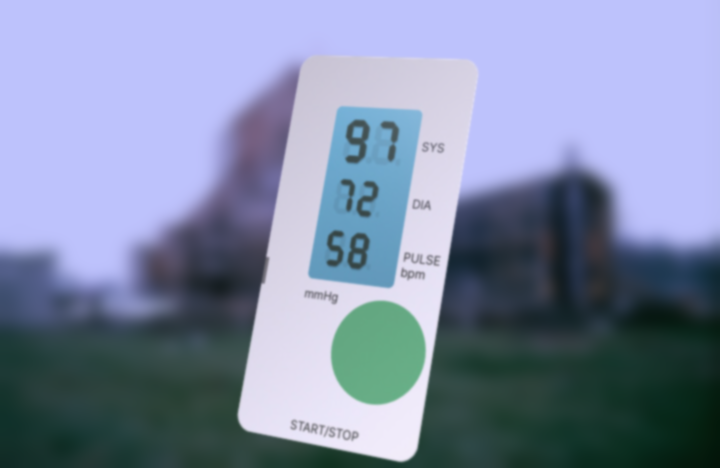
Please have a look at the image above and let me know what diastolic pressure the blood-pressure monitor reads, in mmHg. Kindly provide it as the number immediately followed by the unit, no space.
72mmHg
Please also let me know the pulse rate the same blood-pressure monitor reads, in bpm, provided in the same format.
58bpm
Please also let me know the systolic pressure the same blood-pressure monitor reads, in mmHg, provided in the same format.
97mmHg
